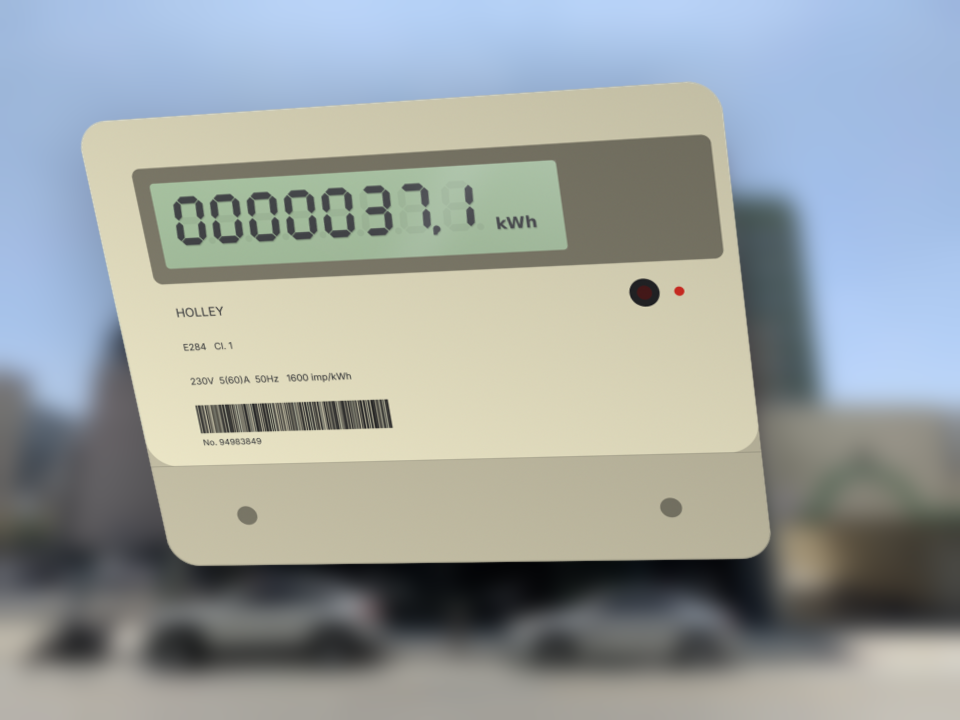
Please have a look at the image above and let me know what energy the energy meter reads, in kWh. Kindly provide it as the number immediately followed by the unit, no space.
37.1kWh
